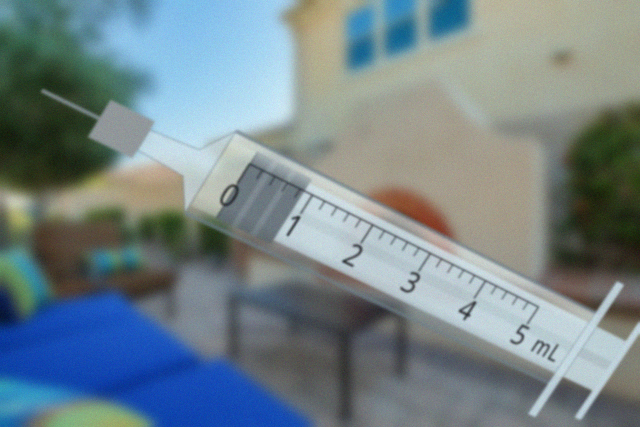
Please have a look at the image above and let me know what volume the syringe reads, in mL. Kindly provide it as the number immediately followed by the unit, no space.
0mL
